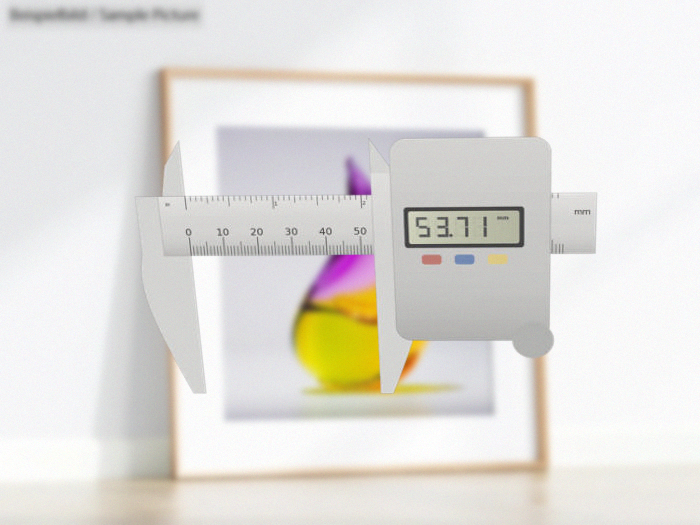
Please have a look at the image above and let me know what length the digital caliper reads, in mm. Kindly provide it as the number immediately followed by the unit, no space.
53.71mm
